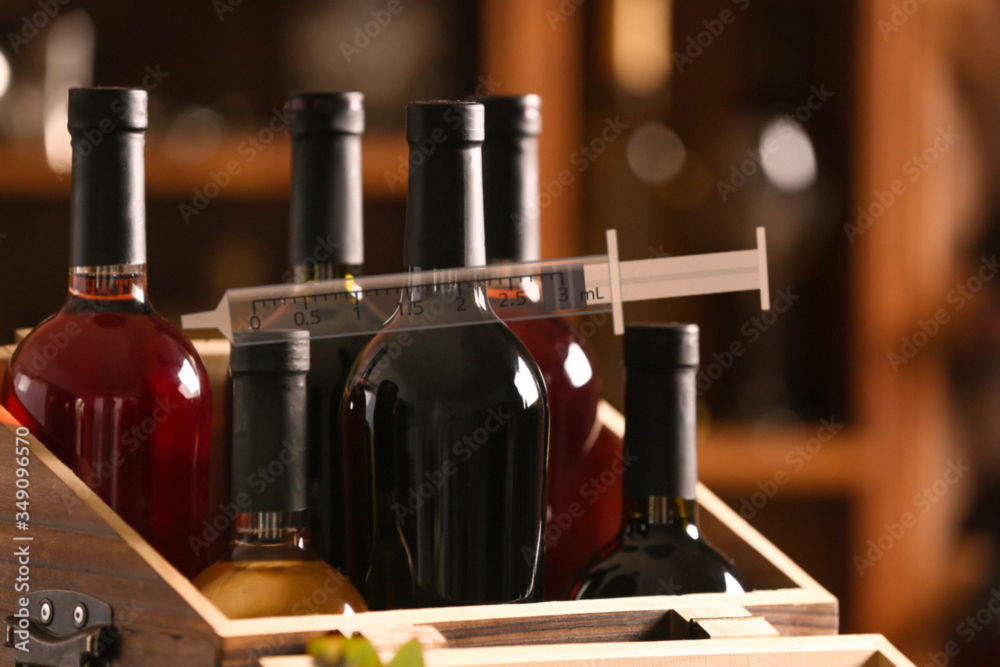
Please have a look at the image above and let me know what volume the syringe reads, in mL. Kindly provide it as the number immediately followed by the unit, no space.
2.8mL
